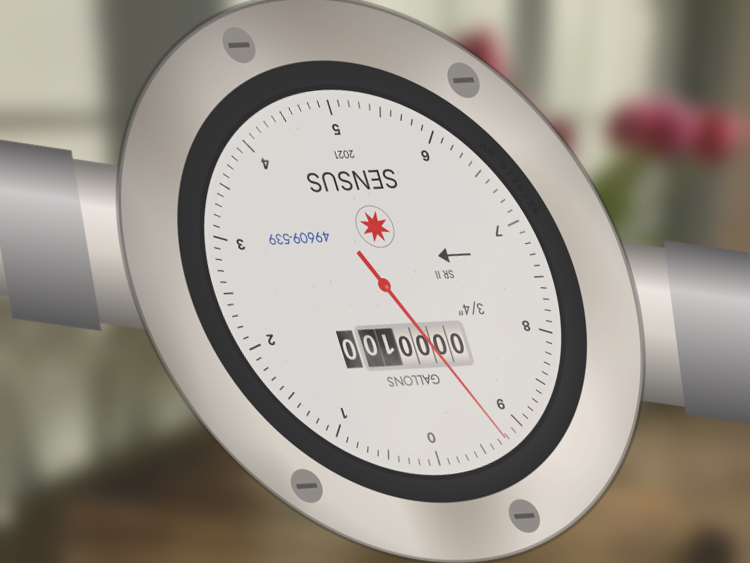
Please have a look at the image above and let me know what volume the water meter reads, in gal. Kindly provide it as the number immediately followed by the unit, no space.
99.2gal
